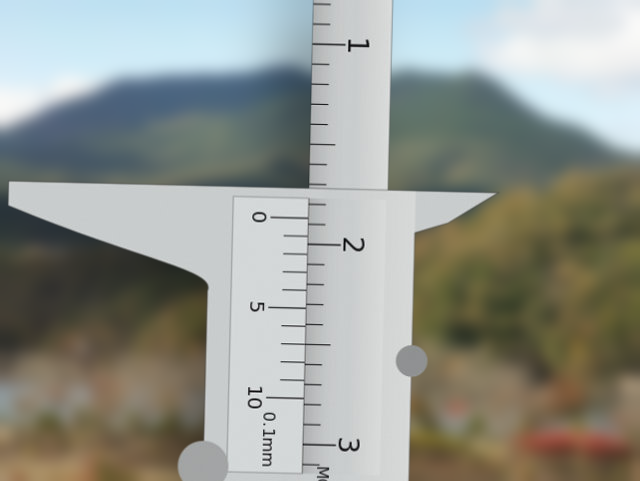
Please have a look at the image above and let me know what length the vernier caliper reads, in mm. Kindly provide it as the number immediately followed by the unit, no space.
18.7mm
